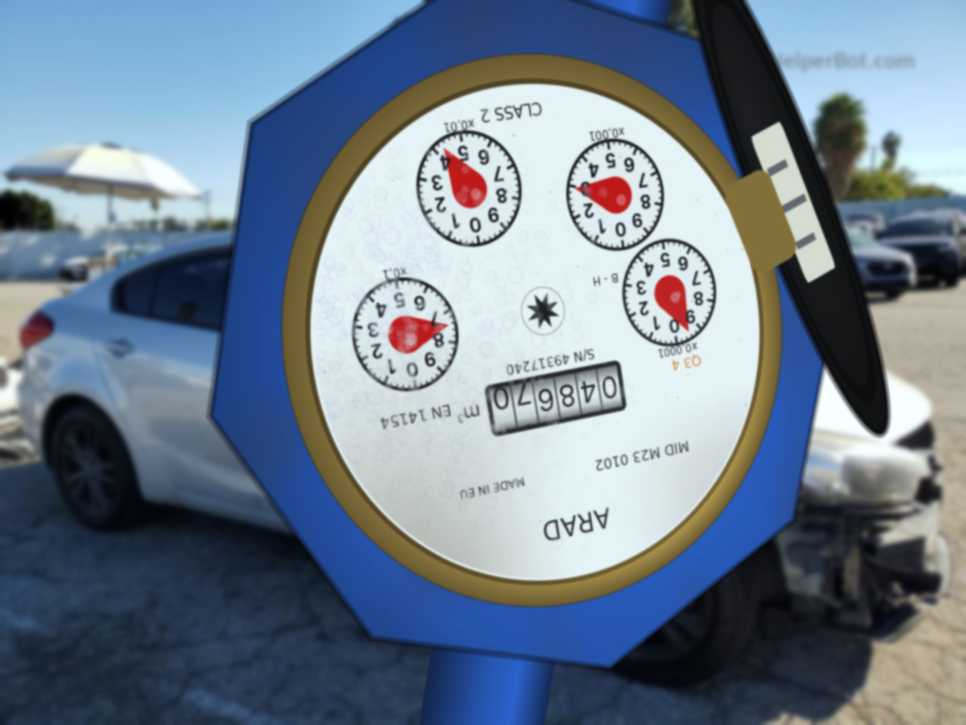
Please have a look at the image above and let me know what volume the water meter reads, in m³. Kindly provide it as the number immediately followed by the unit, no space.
48669.7429m³
